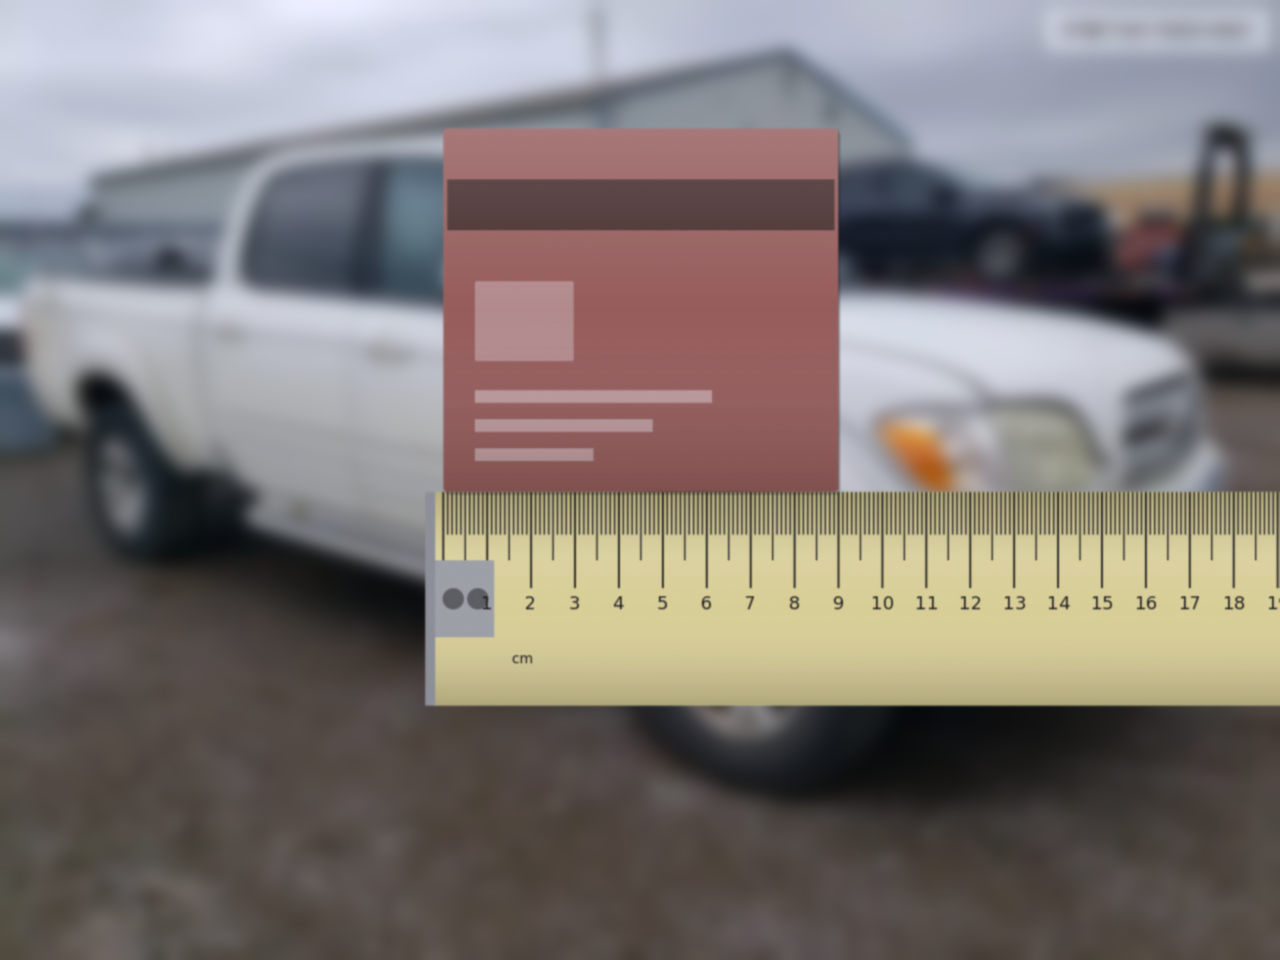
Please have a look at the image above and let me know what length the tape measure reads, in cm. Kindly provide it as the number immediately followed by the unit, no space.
9cm
